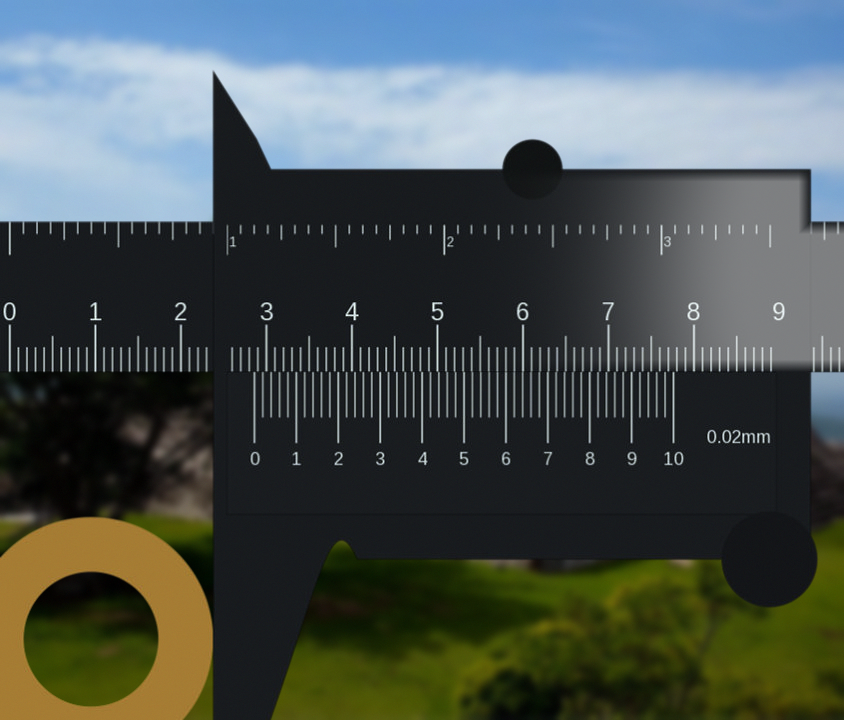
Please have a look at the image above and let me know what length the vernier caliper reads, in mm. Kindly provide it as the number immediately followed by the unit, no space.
28.6mm
